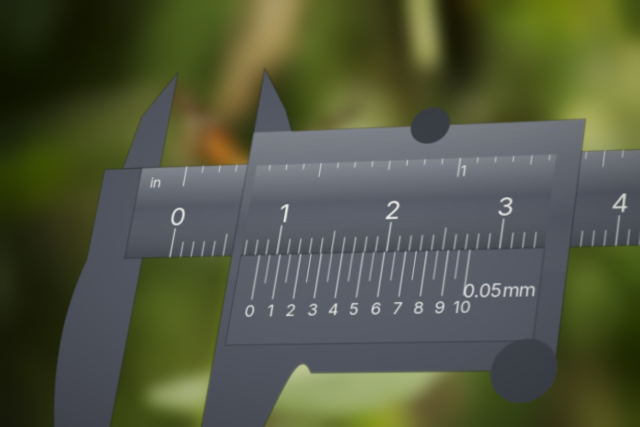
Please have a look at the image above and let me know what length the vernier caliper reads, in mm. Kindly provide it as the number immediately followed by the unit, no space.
8.4mm
